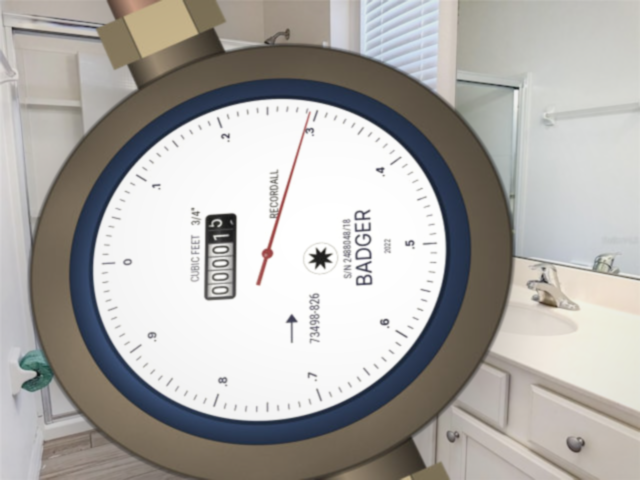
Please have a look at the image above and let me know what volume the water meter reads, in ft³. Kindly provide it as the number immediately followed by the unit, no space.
15.29ft³
